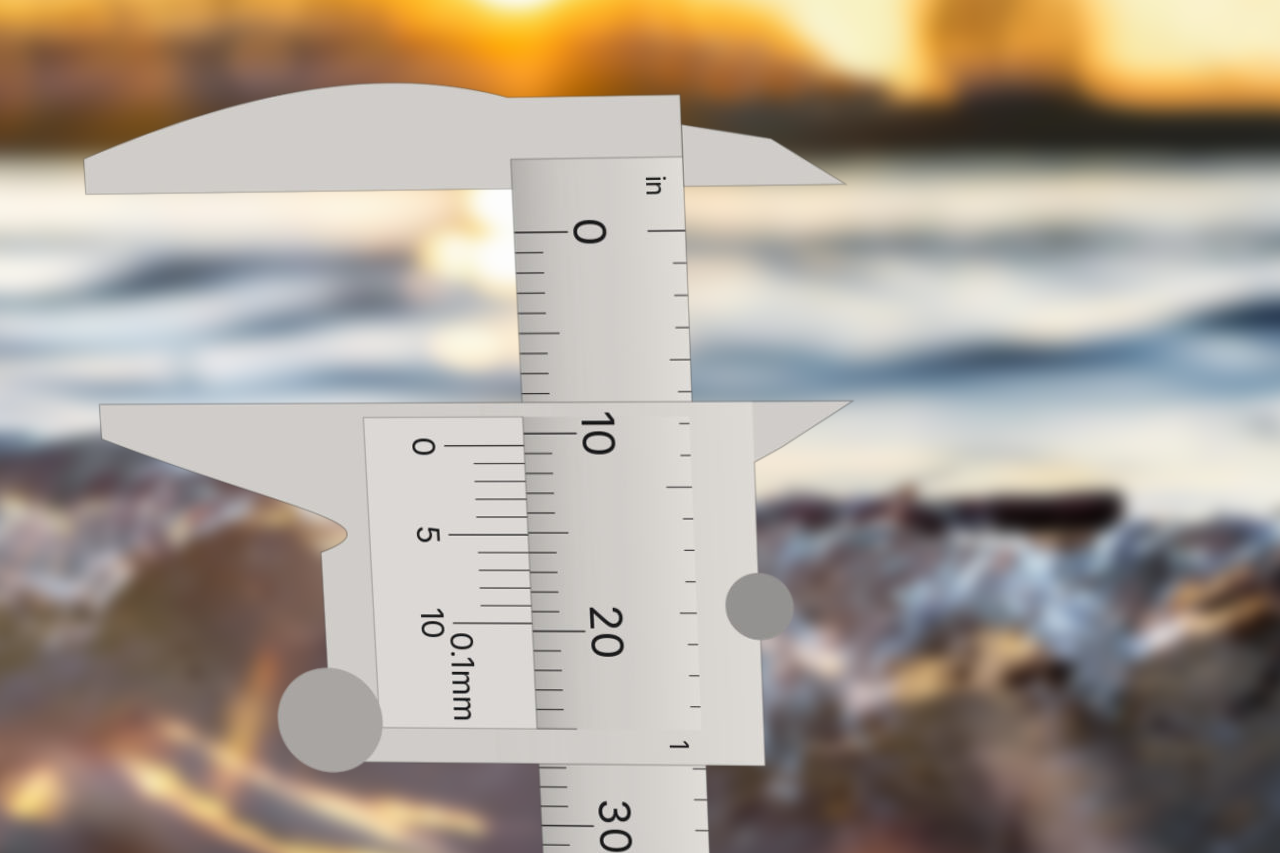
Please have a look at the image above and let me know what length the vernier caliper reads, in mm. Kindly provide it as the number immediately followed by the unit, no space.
10.6mm
